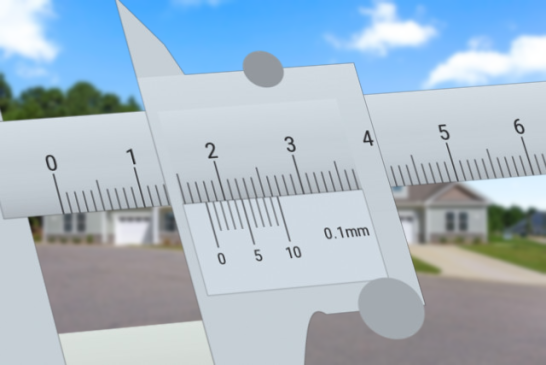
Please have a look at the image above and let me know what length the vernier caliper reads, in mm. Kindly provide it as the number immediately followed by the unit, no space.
17.6mm
